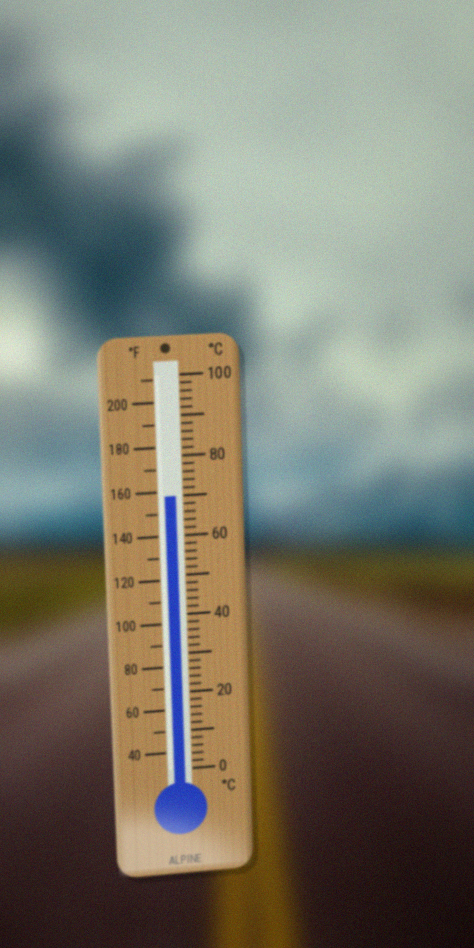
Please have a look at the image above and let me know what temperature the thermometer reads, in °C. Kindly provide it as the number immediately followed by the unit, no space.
70°C
